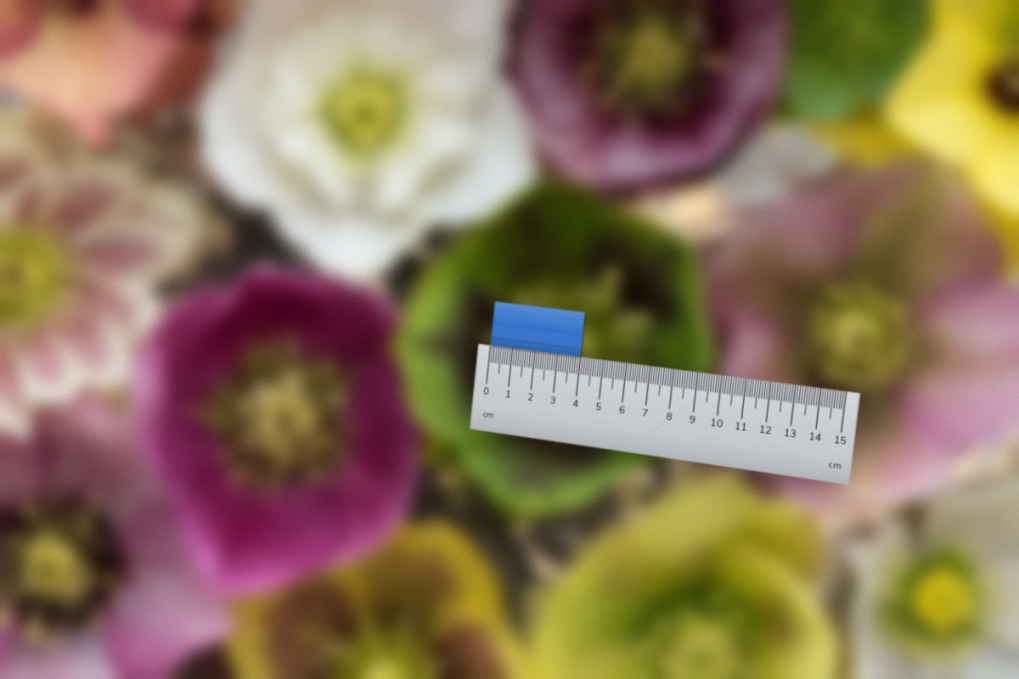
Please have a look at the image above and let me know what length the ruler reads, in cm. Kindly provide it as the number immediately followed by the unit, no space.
4cm
